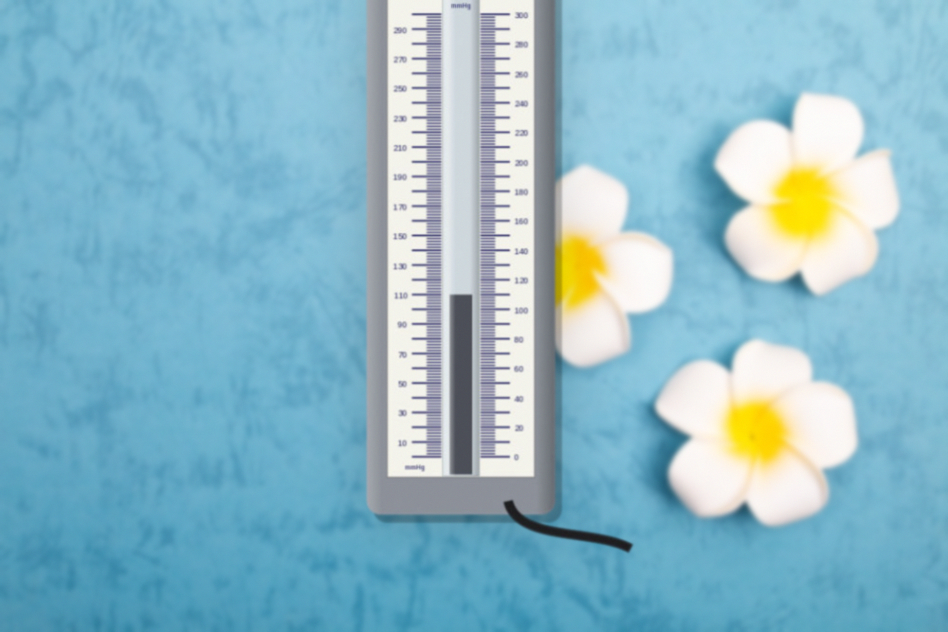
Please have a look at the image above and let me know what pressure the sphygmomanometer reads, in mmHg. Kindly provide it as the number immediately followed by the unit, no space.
110mmHg
